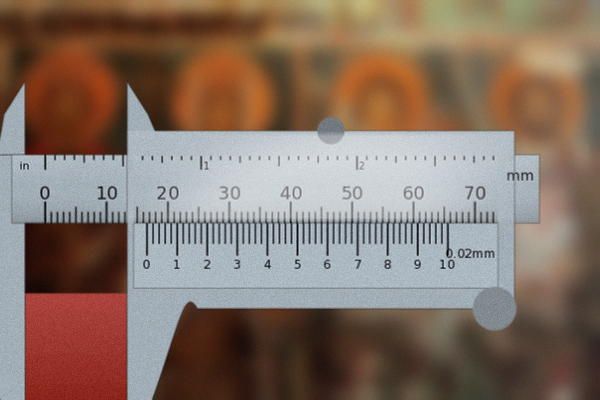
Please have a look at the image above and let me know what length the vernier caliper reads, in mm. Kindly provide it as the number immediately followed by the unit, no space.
16.6mm
